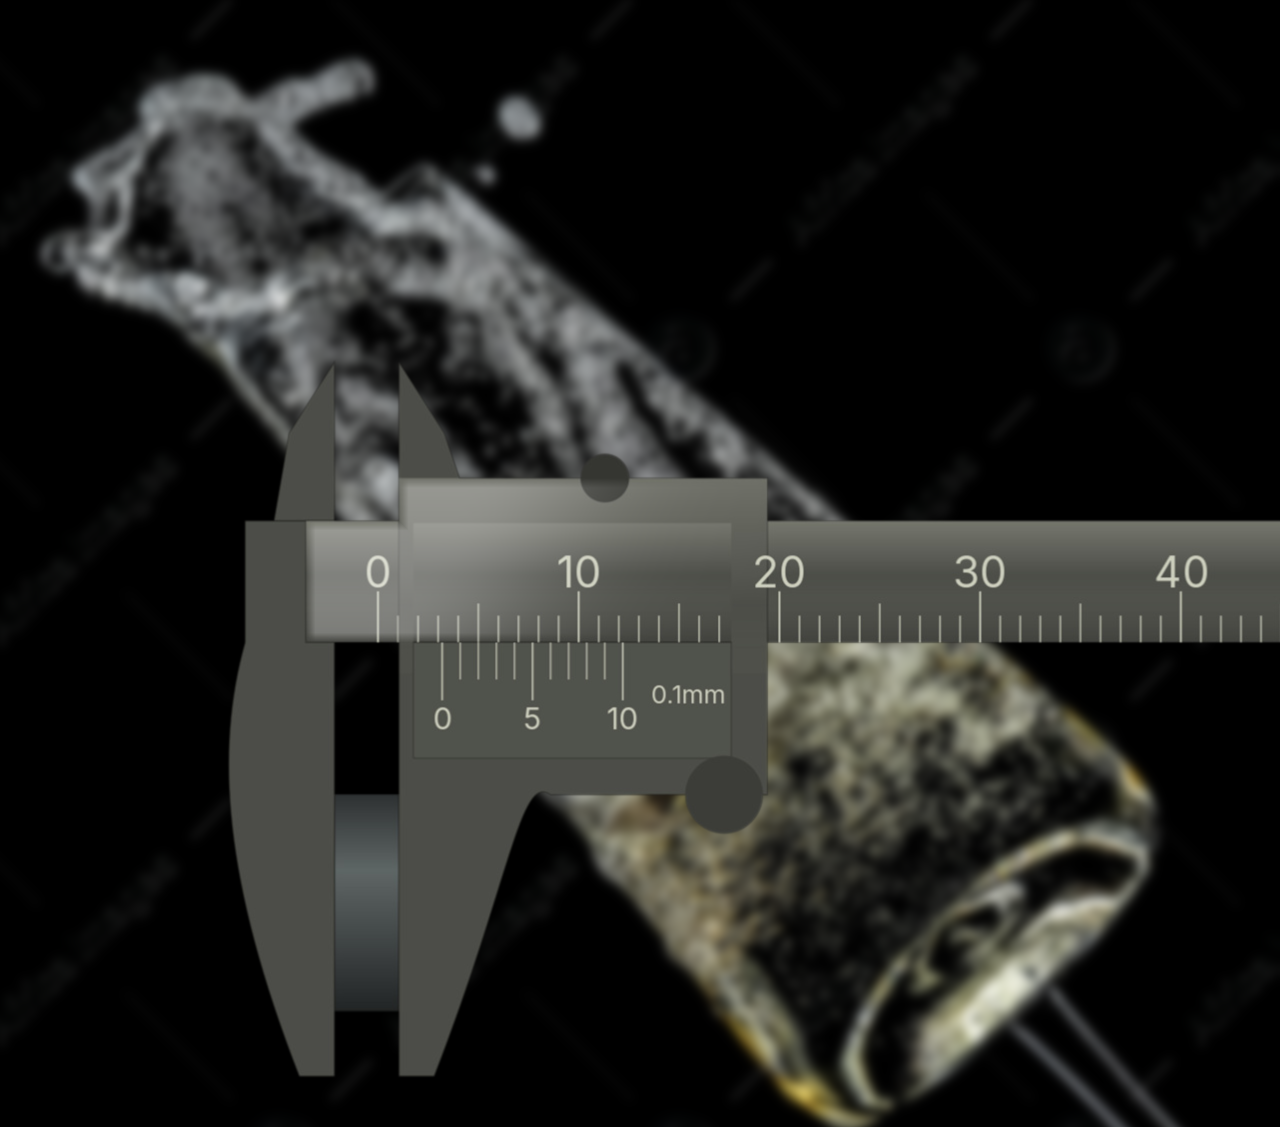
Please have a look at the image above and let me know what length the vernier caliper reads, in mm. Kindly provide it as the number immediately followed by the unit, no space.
3.2mm
